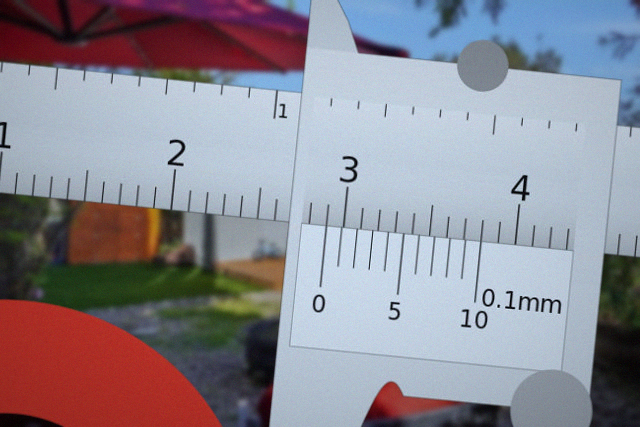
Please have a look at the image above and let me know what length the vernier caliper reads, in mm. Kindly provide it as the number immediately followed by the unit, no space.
29.0mm
